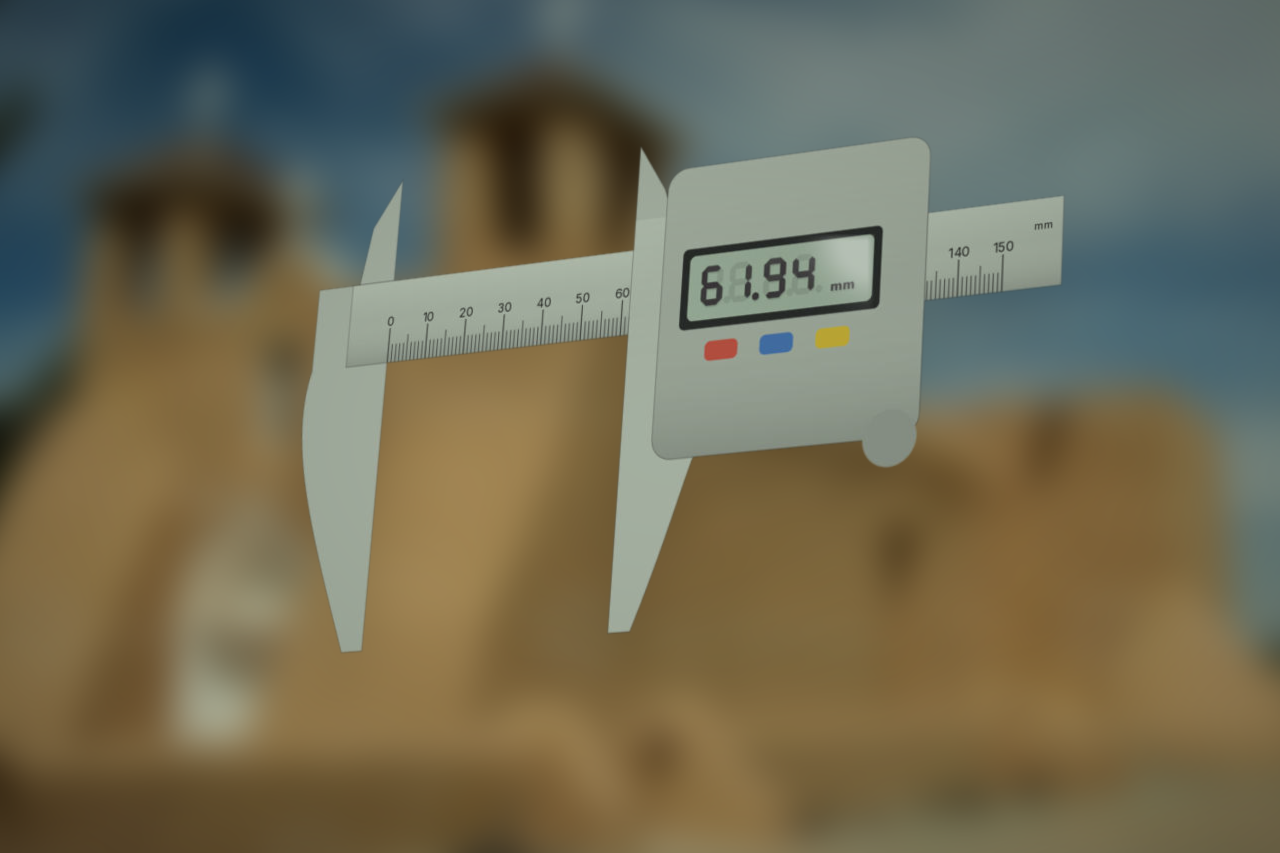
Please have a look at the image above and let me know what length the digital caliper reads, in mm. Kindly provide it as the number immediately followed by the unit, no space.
61.94mm
